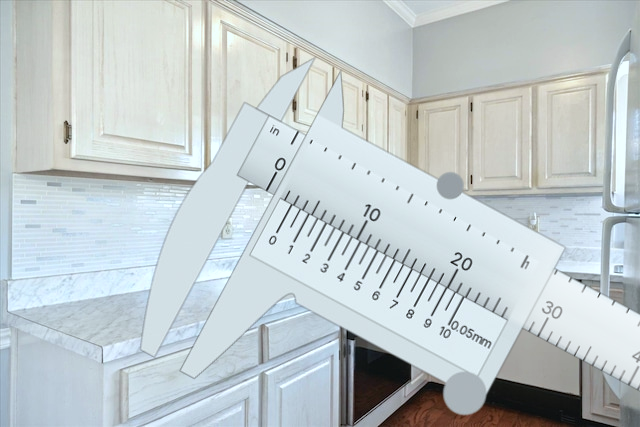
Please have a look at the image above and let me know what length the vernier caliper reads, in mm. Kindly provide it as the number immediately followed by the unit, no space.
2.8mm
